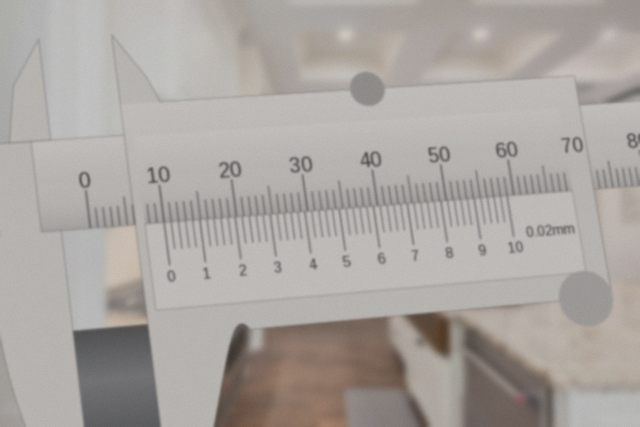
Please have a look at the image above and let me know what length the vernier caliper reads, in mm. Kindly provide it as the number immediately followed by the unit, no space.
10.0mm
